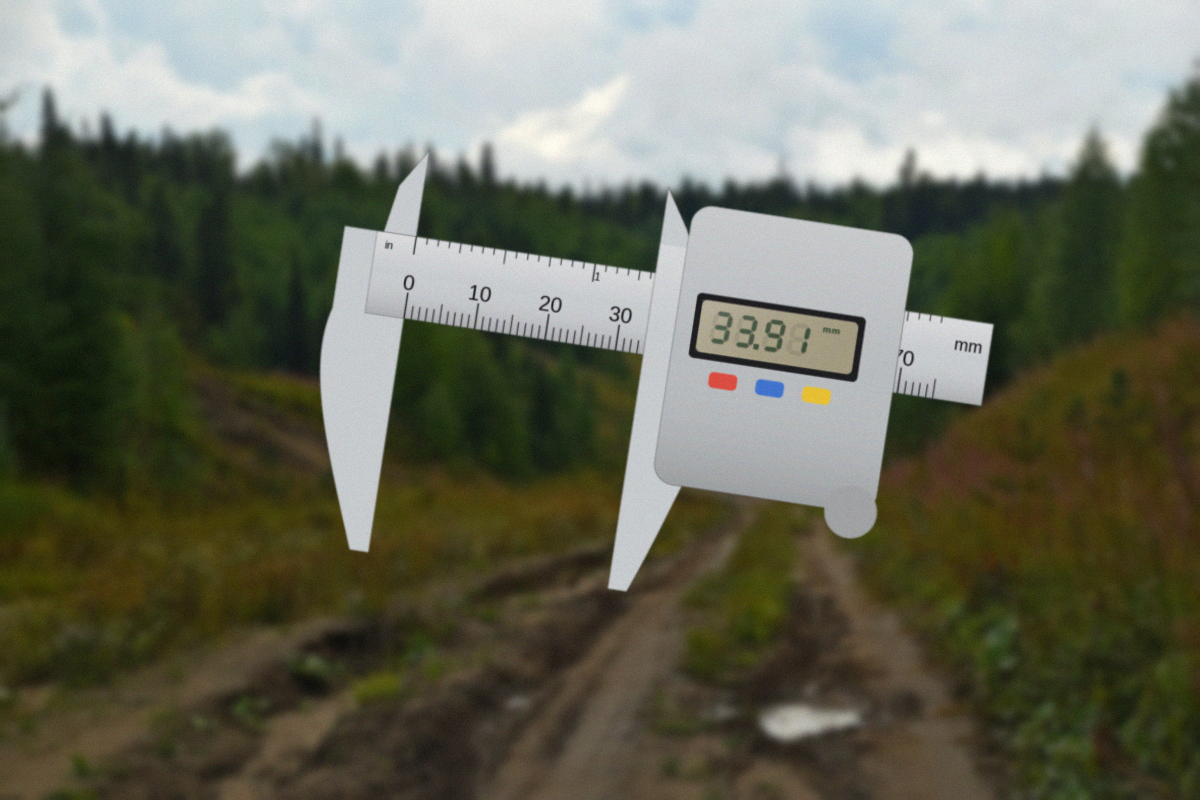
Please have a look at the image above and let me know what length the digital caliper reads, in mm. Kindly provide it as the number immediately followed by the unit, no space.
33.91mm
